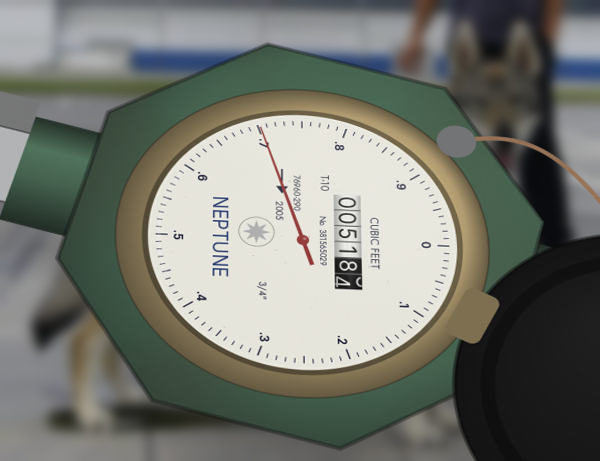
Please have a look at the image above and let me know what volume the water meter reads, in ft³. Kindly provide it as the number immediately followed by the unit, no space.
5183.70ft³
